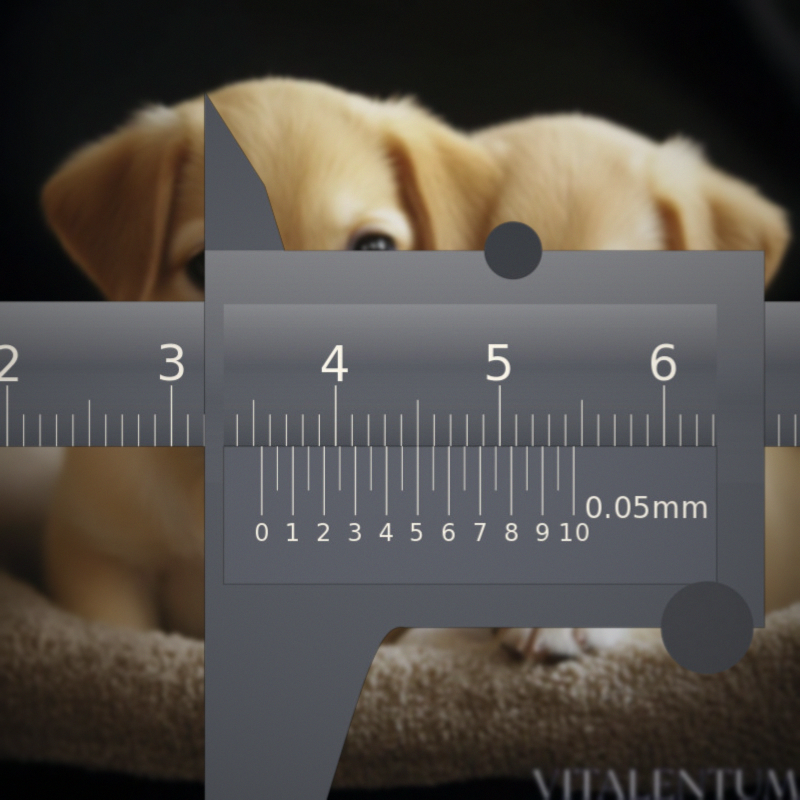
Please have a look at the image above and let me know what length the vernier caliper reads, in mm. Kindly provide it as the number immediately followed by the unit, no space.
35.5mm
